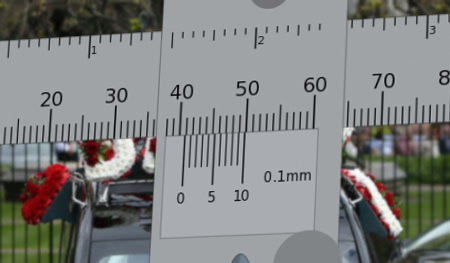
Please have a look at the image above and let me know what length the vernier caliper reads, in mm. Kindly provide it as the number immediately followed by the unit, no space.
40.8mm
